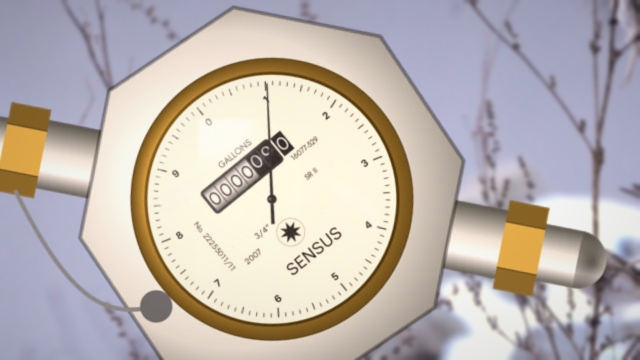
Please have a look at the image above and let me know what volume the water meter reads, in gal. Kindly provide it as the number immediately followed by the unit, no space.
91.0gal
